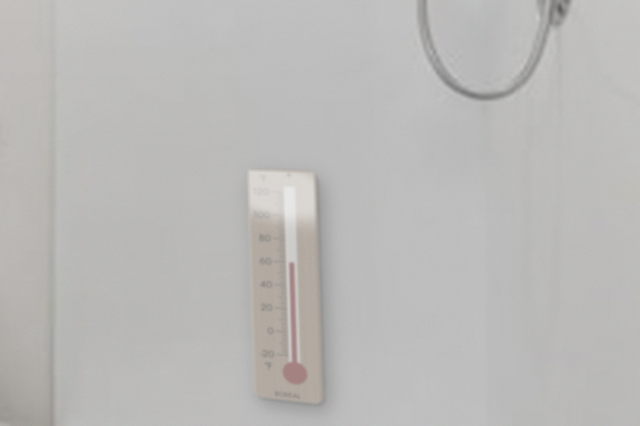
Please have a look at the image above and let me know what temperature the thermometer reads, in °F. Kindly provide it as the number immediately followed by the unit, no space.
60°F
